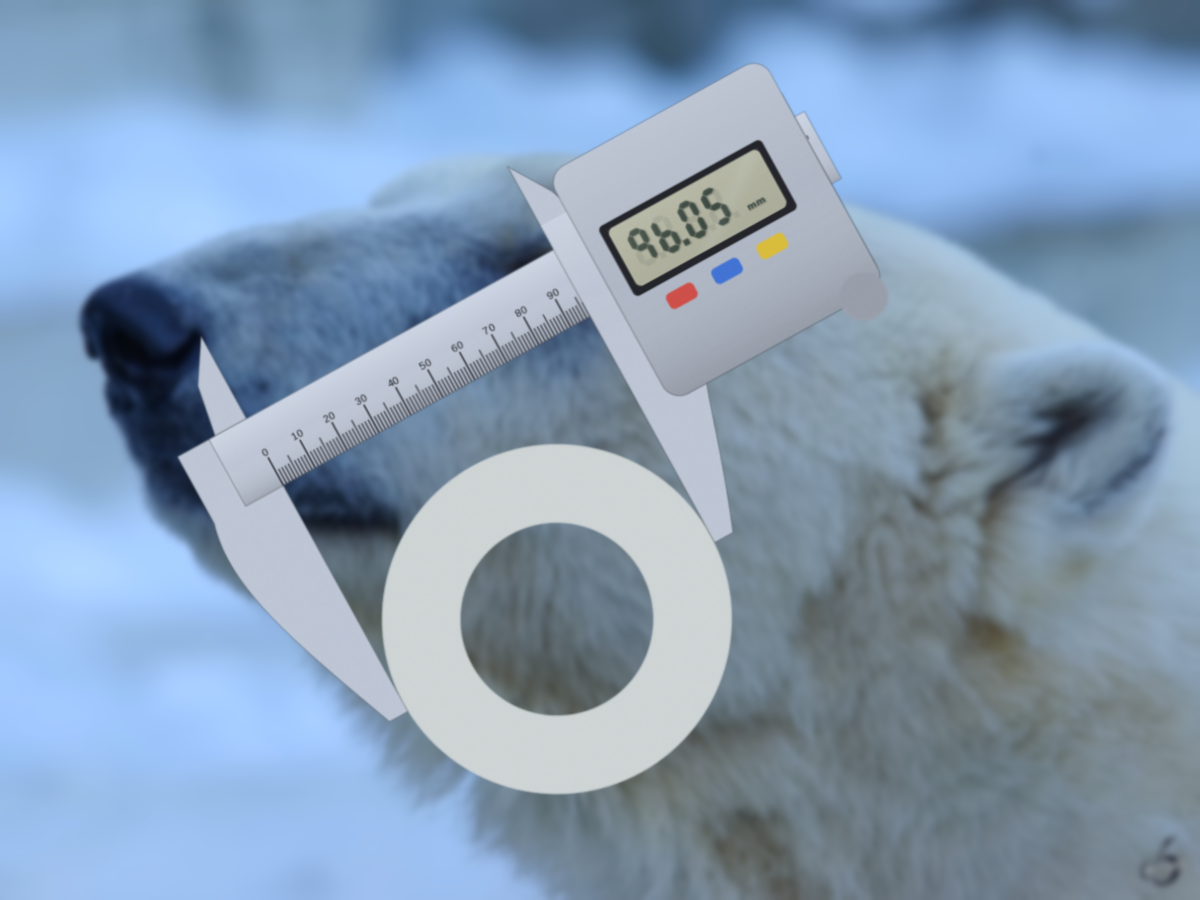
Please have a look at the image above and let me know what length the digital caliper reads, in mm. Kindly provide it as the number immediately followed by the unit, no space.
96.05mm
